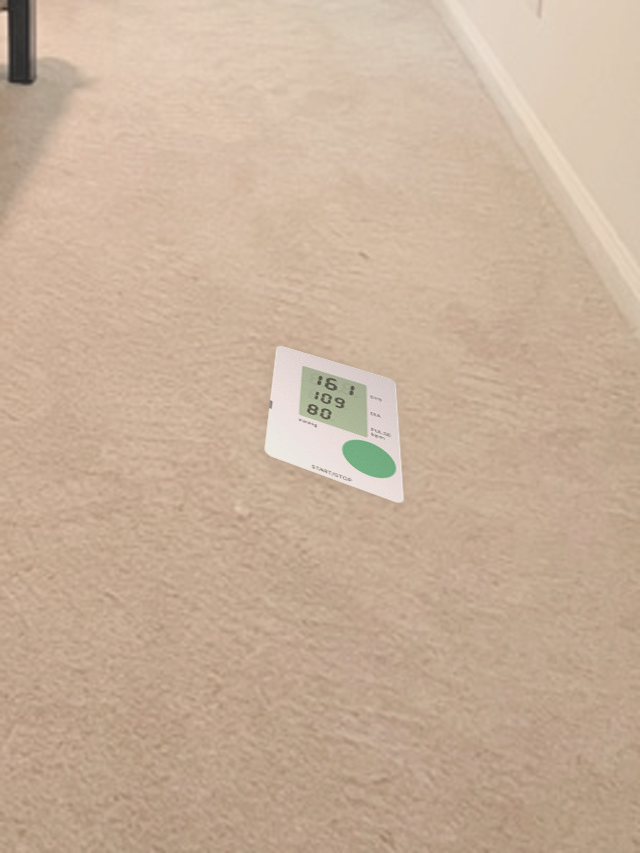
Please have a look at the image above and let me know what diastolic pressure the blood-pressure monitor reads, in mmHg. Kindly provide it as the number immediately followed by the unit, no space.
109mmHg
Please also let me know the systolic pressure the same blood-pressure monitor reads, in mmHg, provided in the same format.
161mmHg
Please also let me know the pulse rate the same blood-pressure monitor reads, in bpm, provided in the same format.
80bpm
